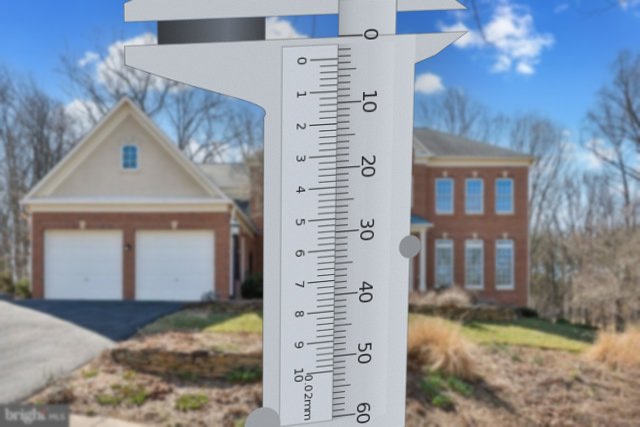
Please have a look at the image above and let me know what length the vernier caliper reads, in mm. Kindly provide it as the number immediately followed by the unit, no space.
3.4mm
